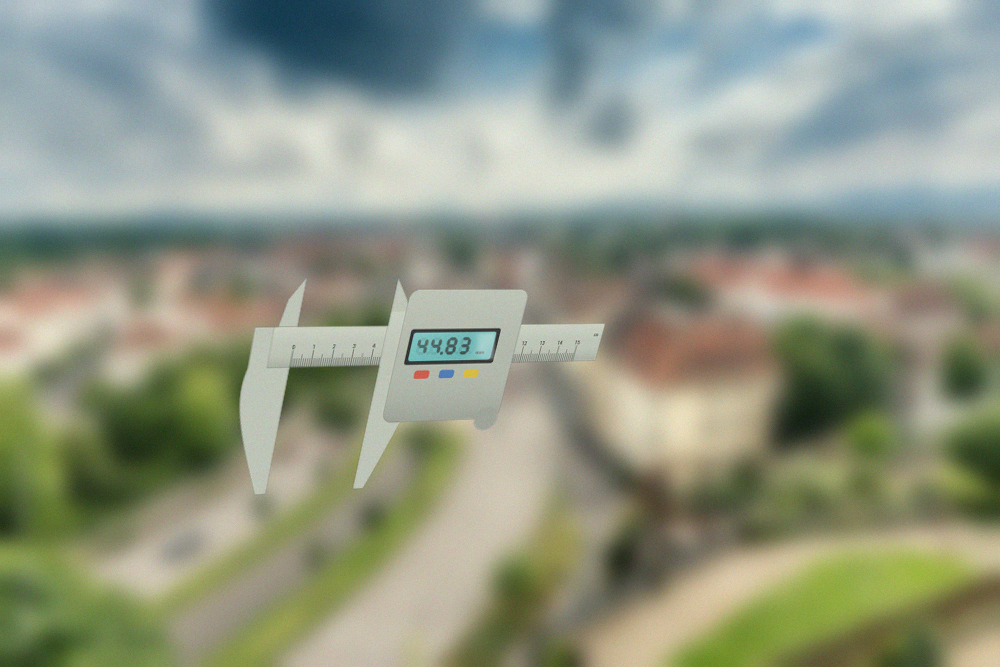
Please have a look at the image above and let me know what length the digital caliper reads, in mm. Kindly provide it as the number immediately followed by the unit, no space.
44.83mm
